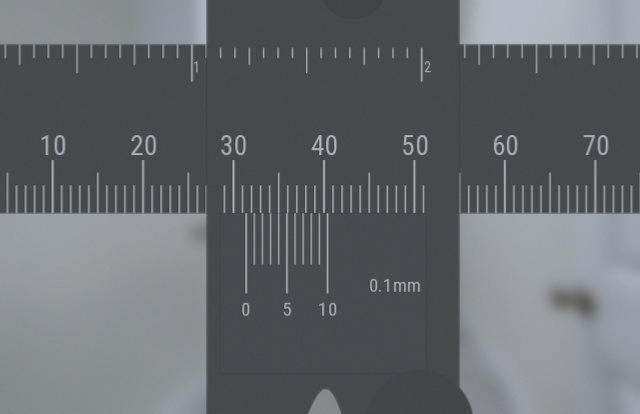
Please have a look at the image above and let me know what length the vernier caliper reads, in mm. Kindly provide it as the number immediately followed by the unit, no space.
31.4mm
